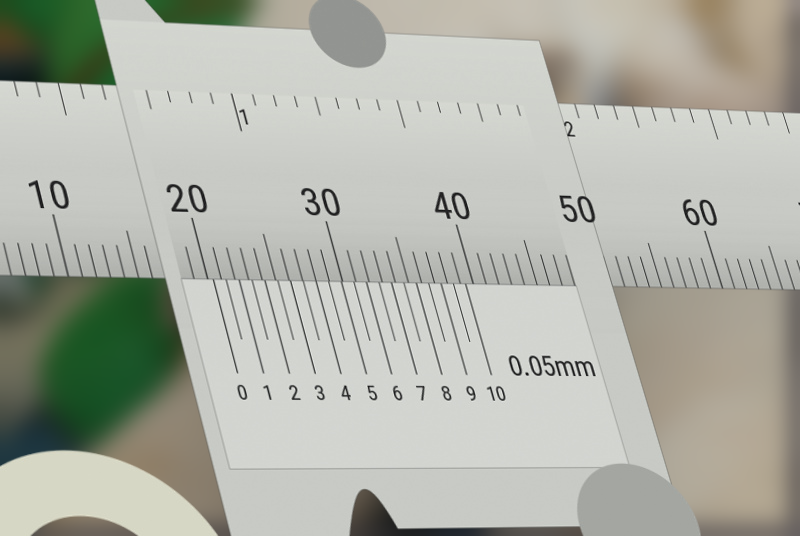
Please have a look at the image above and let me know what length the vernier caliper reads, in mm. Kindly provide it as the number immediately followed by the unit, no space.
20.4mm
